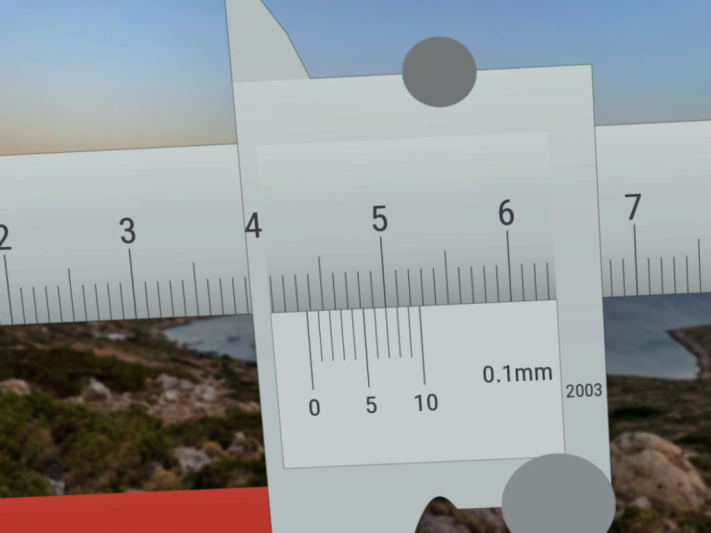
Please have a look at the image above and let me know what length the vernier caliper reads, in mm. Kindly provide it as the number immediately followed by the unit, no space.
43.7mm
